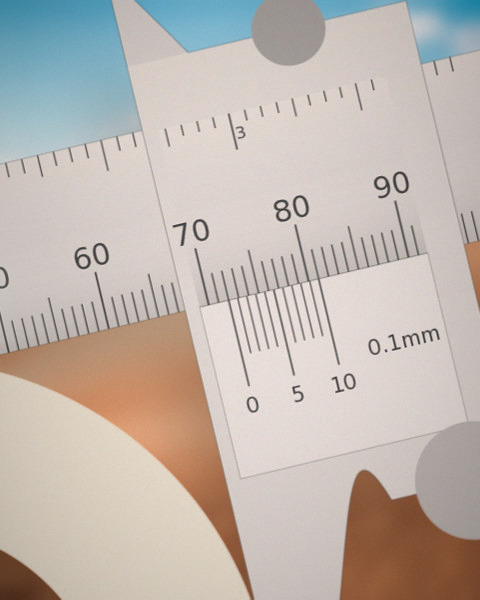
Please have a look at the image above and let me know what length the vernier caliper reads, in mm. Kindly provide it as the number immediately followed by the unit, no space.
72.0mm
